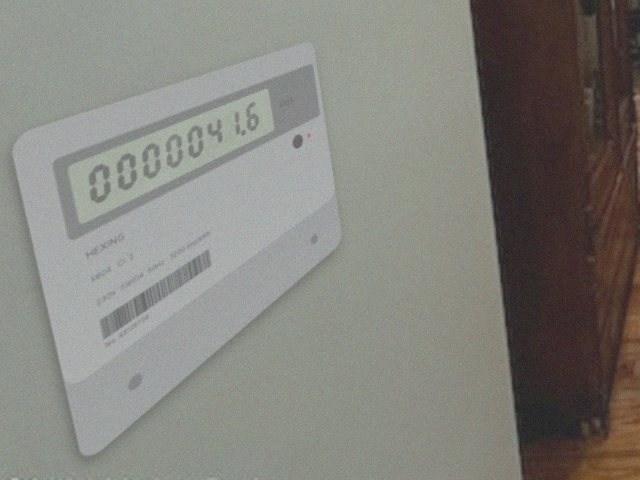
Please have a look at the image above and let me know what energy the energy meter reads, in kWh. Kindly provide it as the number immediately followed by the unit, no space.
41.6kWh
